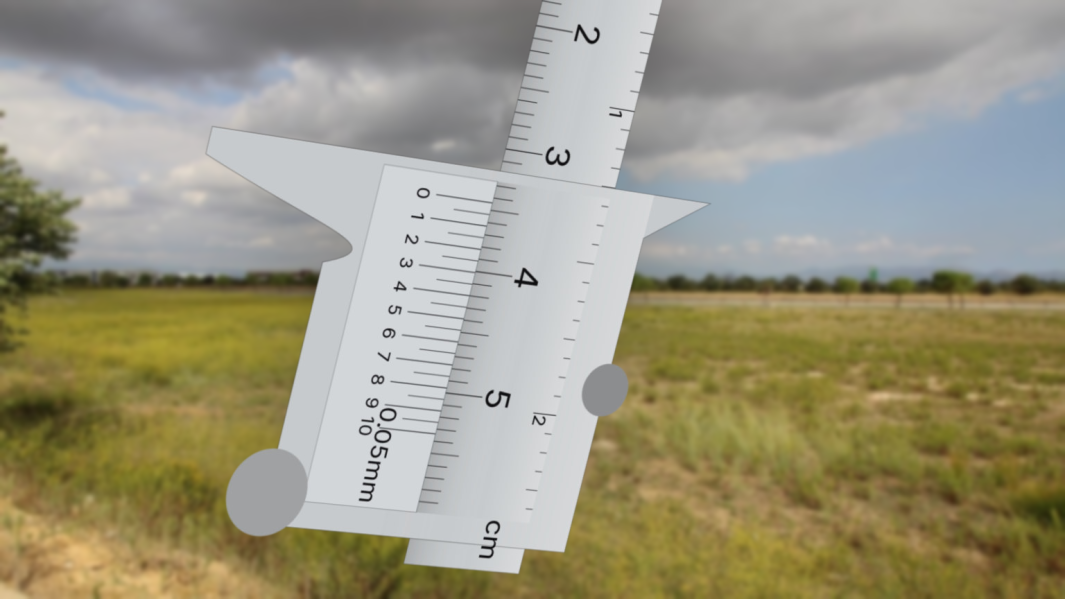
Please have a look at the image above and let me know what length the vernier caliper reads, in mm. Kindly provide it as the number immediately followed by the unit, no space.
34.4mm
